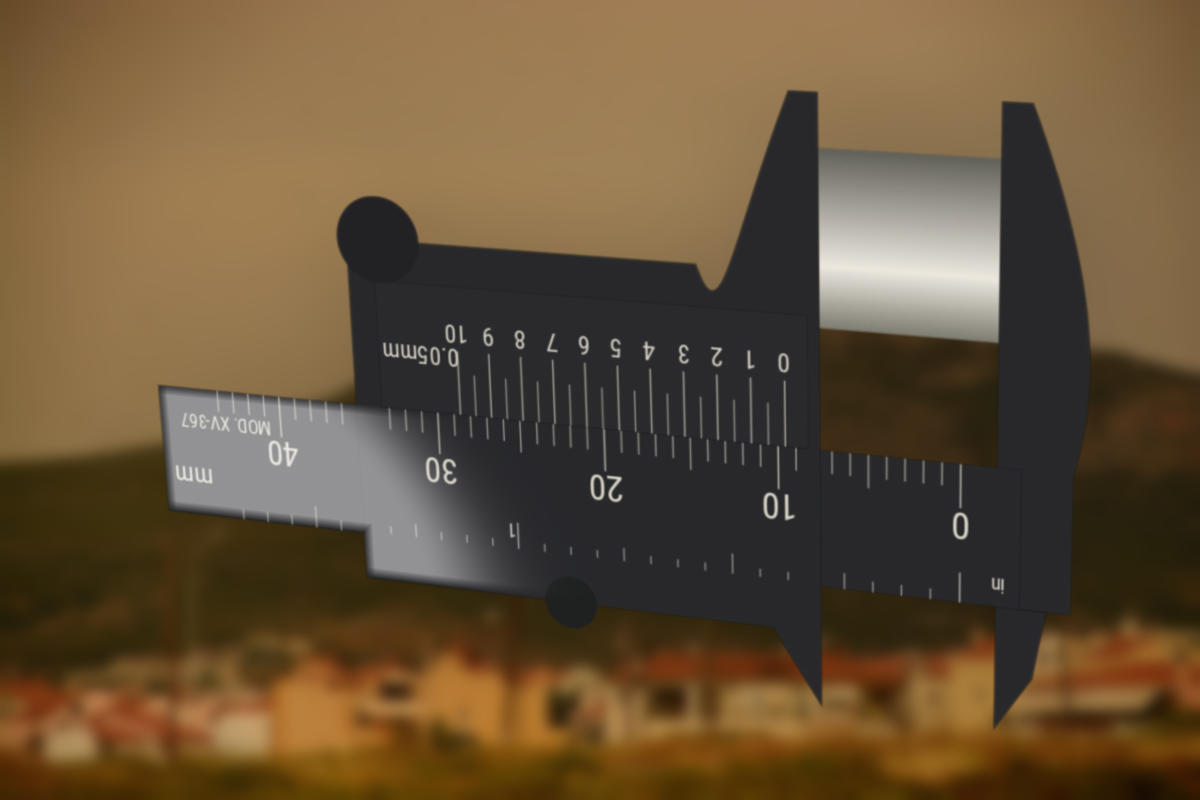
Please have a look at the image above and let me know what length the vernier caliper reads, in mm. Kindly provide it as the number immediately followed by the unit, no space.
9.6mm
